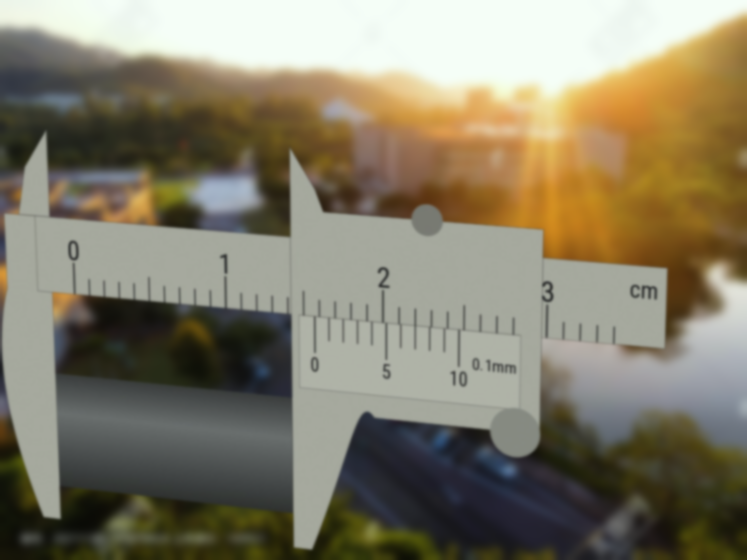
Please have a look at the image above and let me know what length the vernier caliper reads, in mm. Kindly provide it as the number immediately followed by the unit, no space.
15.7mm
